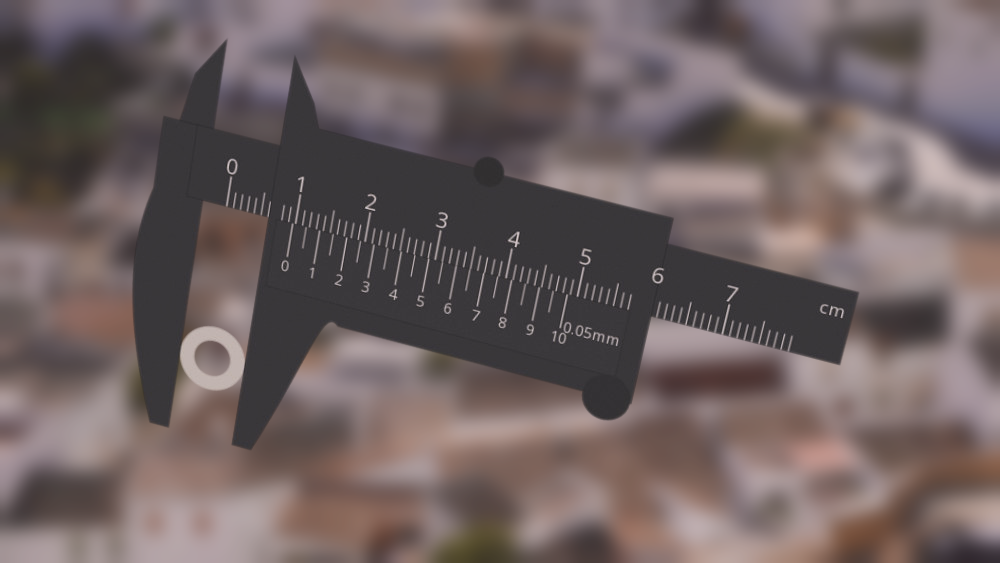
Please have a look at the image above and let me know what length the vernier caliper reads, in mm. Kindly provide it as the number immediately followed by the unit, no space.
9.6mm
